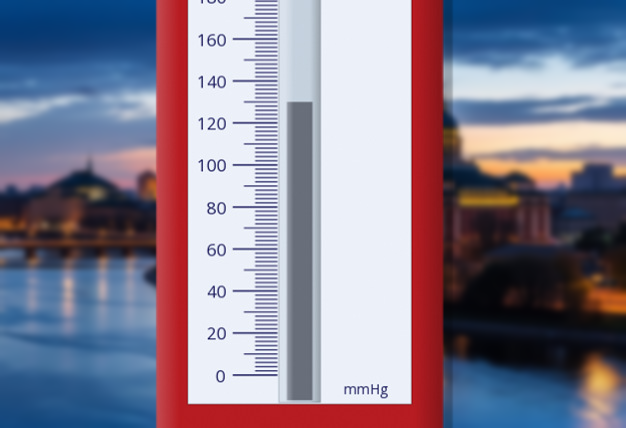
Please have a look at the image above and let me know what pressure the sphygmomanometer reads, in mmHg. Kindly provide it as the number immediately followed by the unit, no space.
130mmHg
